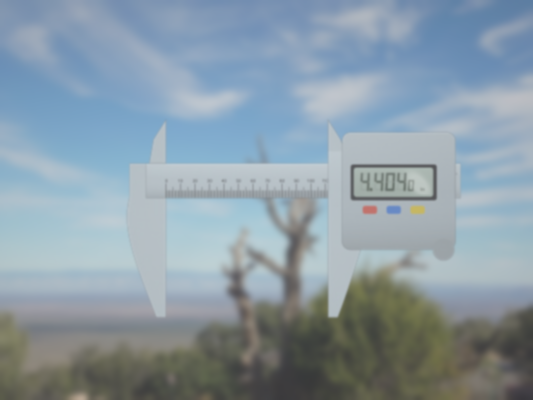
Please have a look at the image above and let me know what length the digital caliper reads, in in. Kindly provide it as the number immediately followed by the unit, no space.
4.4040in
